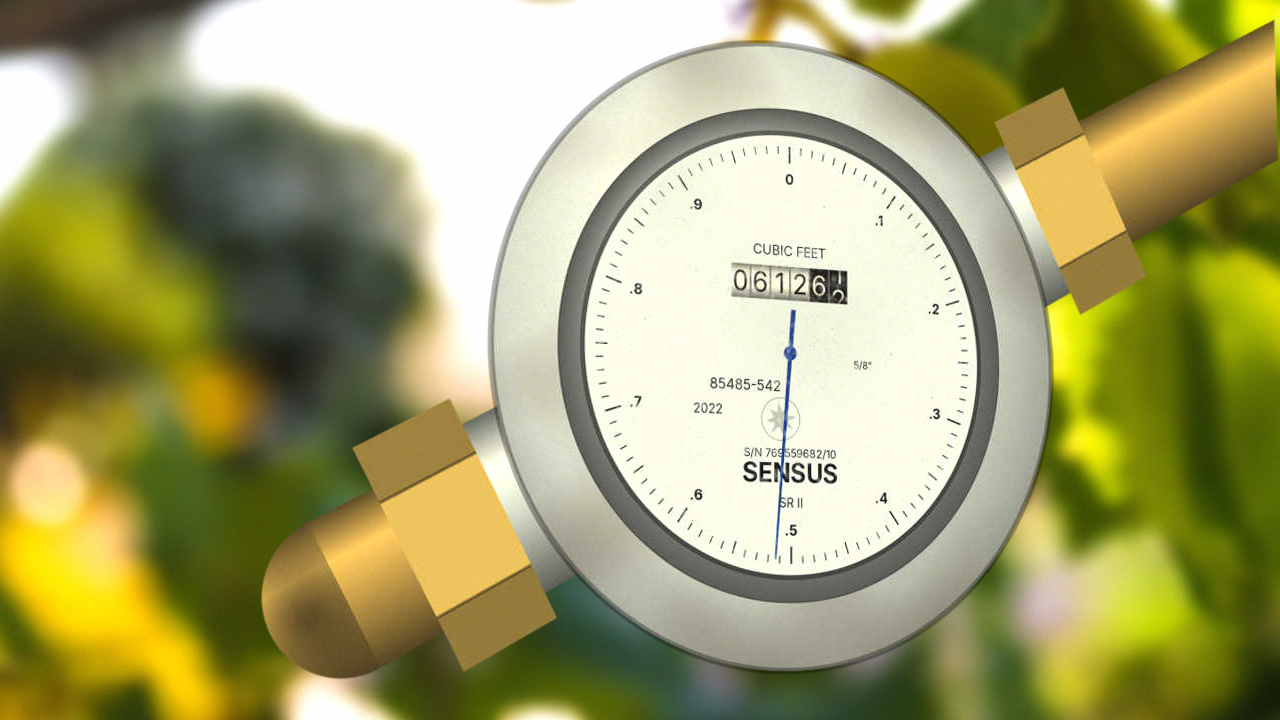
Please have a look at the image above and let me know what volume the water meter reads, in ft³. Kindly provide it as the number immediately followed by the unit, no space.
61261.51ft³
